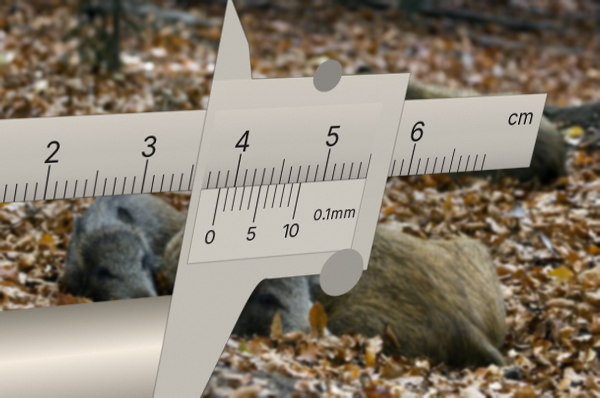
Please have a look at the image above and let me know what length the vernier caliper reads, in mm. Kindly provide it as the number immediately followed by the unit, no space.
38.4mm
